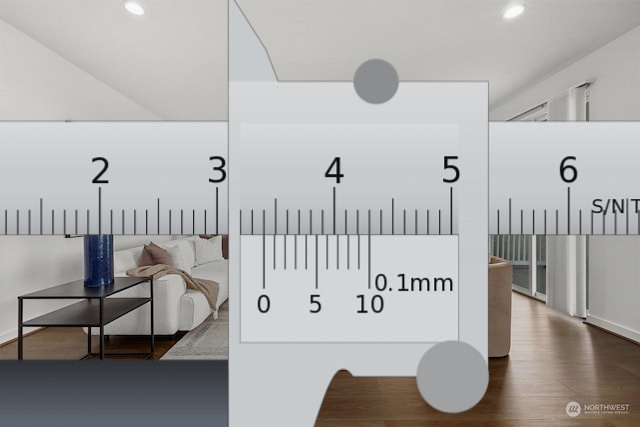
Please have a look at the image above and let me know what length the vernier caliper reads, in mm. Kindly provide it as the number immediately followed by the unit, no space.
34.0mm
